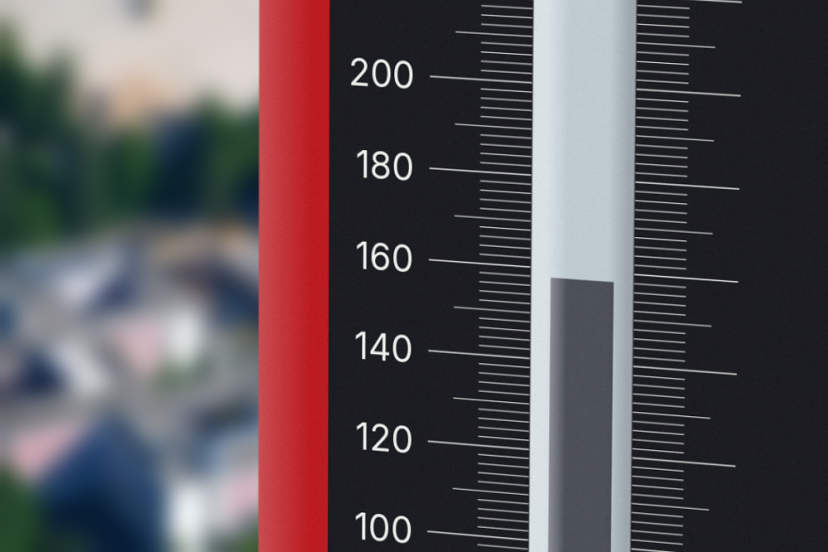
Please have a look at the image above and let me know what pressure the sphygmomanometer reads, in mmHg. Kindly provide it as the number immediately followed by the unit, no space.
158mmHg
